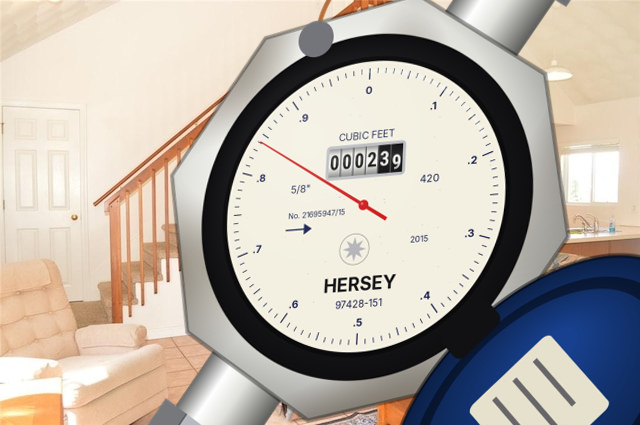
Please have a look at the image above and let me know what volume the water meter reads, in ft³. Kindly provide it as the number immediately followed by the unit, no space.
238.84ft³
